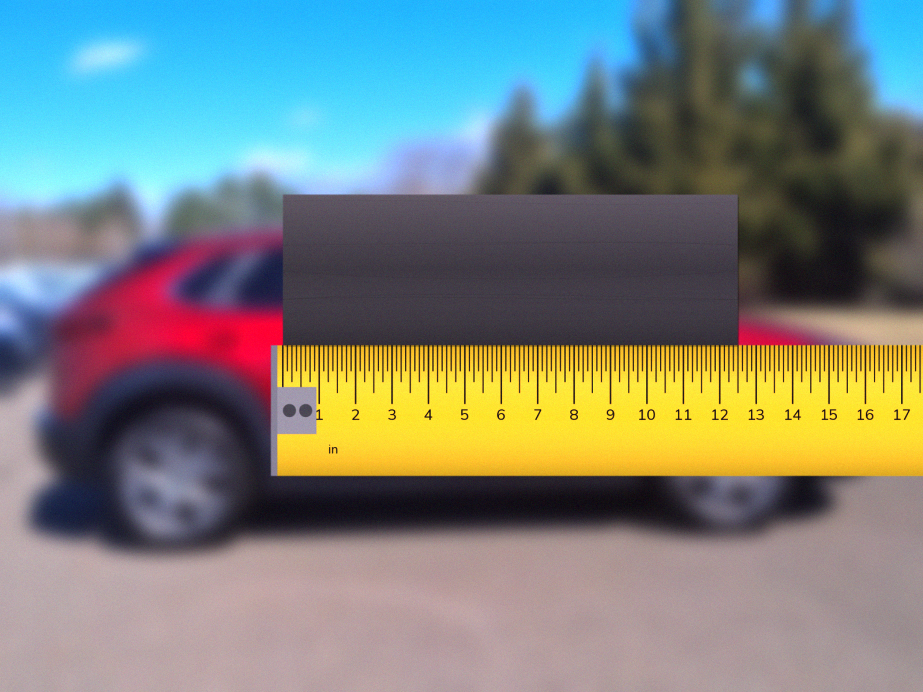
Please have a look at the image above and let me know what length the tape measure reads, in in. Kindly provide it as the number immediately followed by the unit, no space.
12.5in
